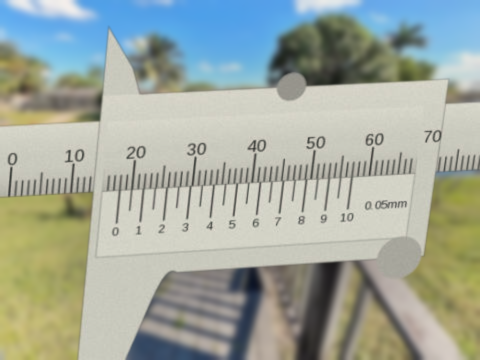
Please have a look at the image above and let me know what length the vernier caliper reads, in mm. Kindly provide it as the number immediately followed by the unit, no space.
18.0mm
